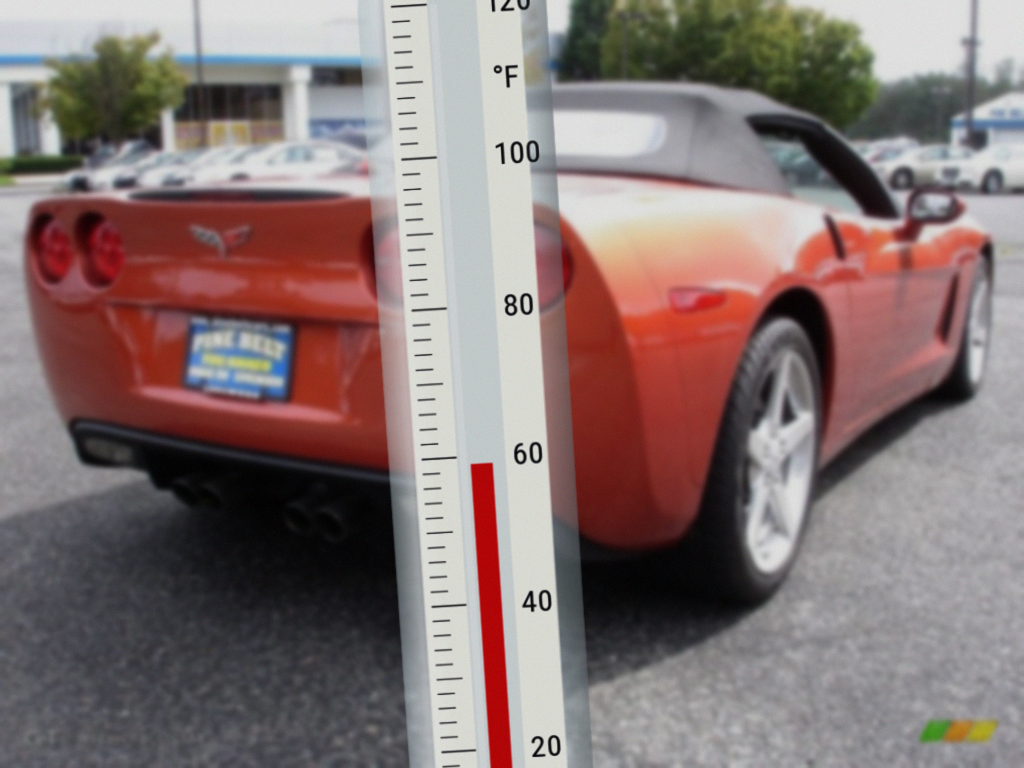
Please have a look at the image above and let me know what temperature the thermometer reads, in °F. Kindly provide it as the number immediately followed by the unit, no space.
59°F
